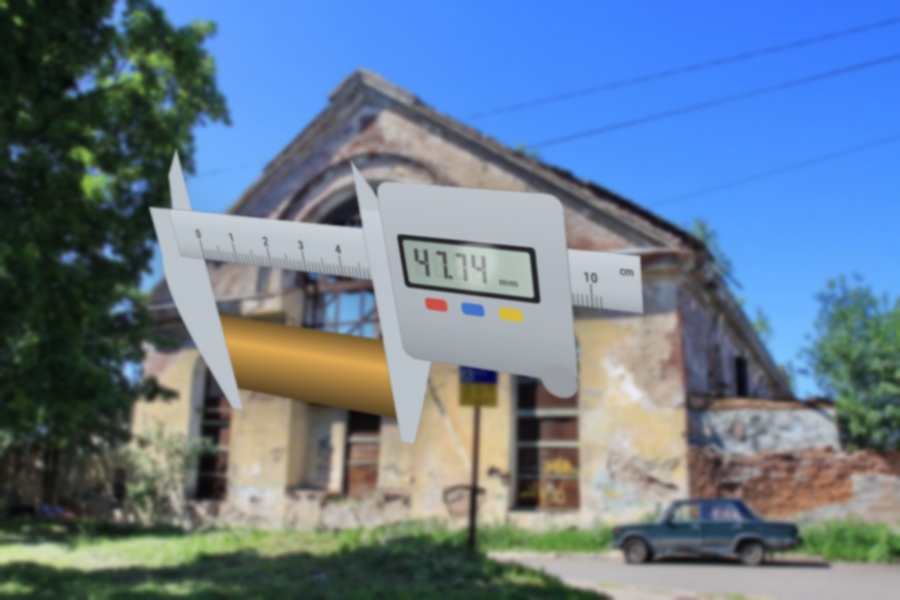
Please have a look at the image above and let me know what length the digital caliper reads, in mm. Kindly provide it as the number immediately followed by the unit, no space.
47.74mm
